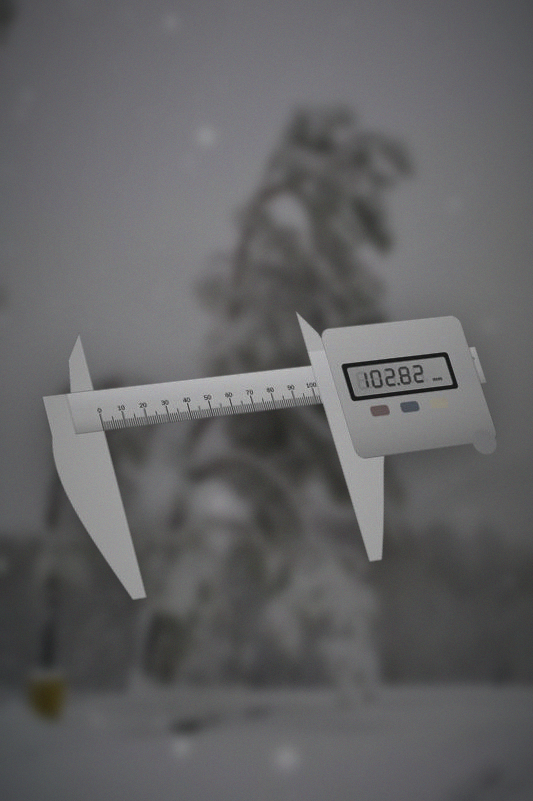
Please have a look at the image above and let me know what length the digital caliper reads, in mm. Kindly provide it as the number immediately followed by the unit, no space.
102.82mm
